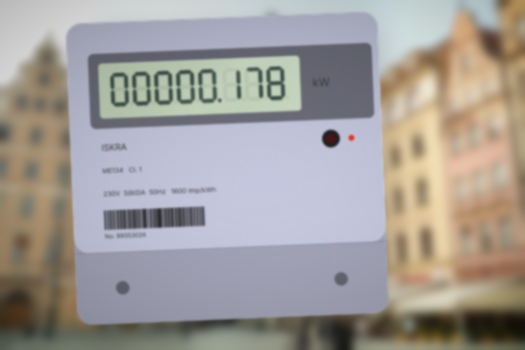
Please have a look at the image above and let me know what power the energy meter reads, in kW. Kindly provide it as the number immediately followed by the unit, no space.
0.178kW
